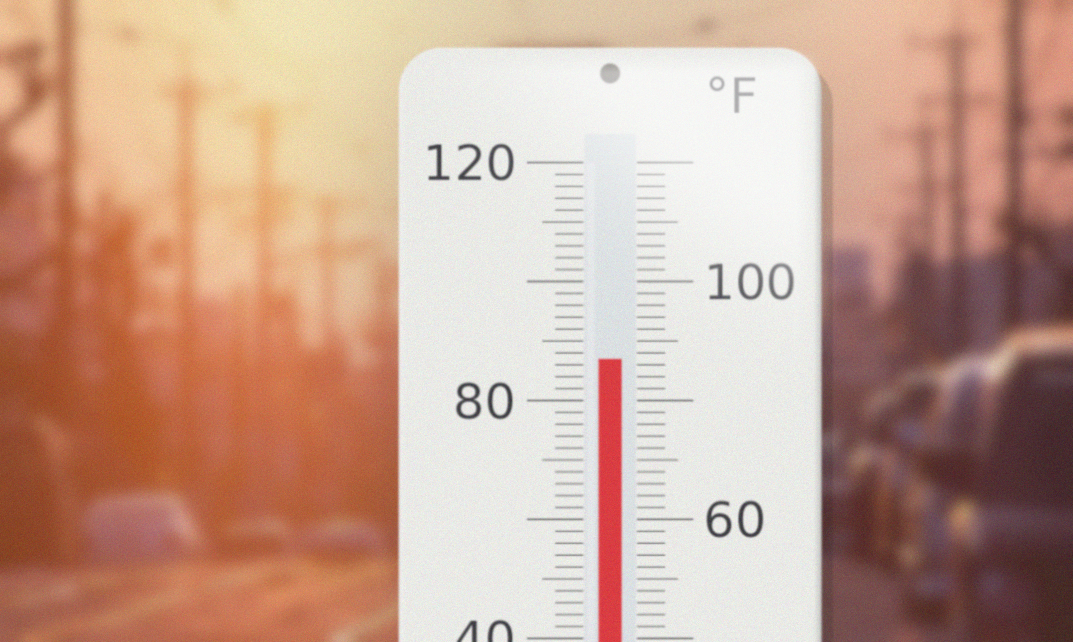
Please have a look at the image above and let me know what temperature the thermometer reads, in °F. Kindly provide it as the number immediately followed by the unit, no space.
87°F
